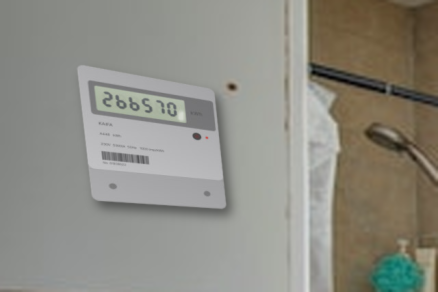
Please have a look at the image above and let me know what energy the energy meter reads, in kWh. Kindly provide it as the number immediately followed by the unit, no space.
266570kWh
